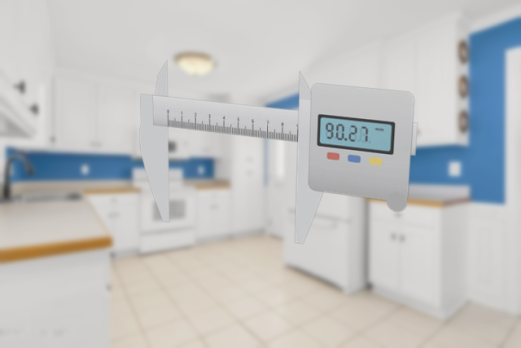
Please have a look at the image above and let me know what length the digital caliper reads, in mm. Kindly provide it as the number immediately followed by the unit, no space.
90.27mm
